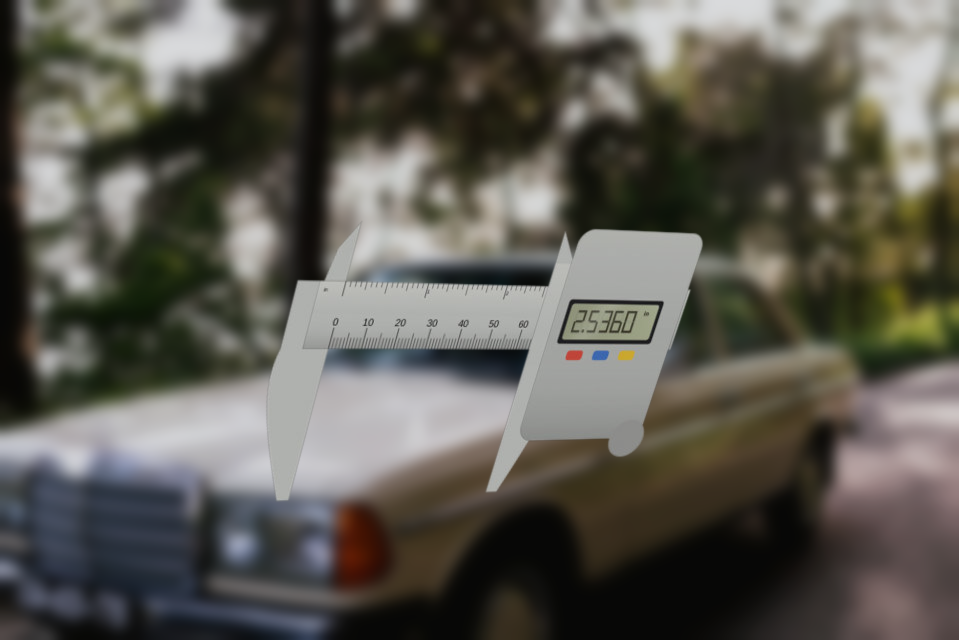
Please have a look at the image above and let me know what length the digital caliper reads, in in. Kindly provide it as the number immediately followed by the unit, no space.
2.5360in
